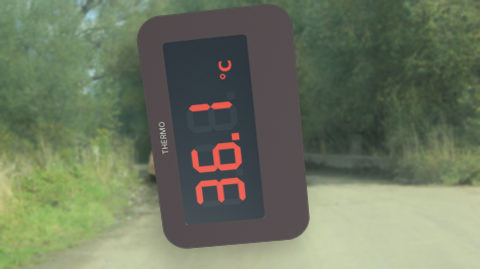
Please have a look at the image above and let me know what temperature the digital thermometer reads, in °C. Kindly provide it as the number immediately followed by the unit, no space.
36.1°C
